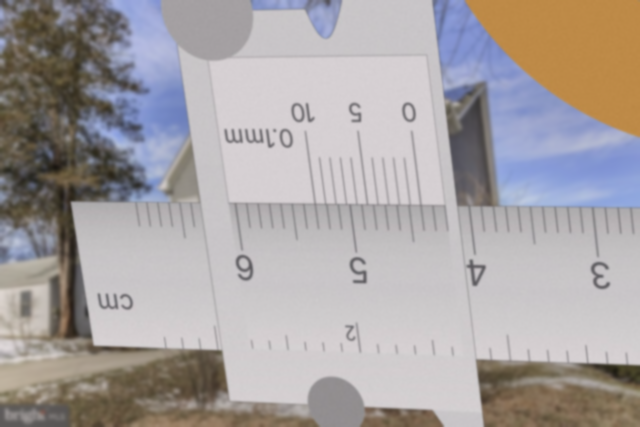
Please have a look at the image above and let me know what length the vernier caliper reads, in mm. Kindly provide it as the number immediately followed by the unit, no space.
44.0mm
